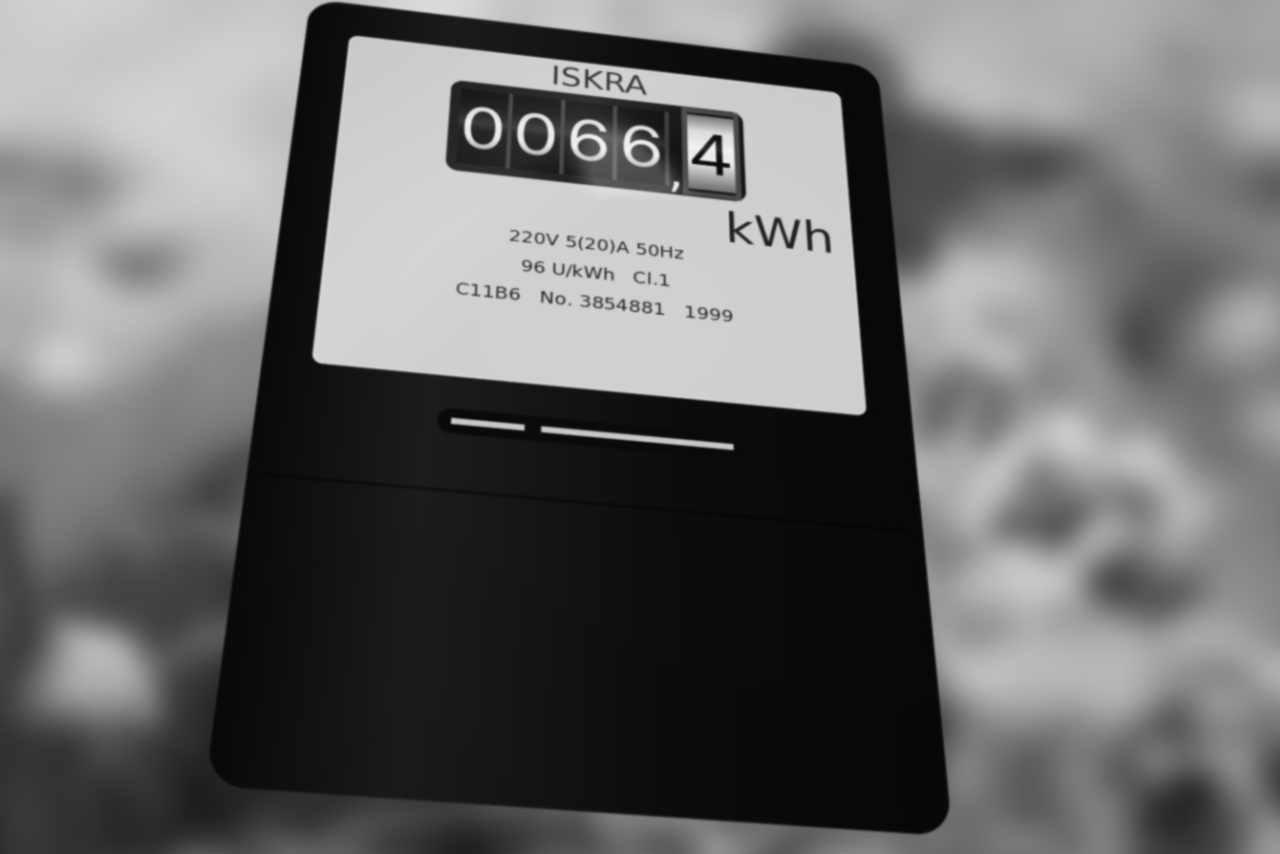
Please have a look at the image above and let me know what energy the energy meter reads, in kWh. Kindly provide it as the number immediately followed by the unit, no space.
66.4kWh
